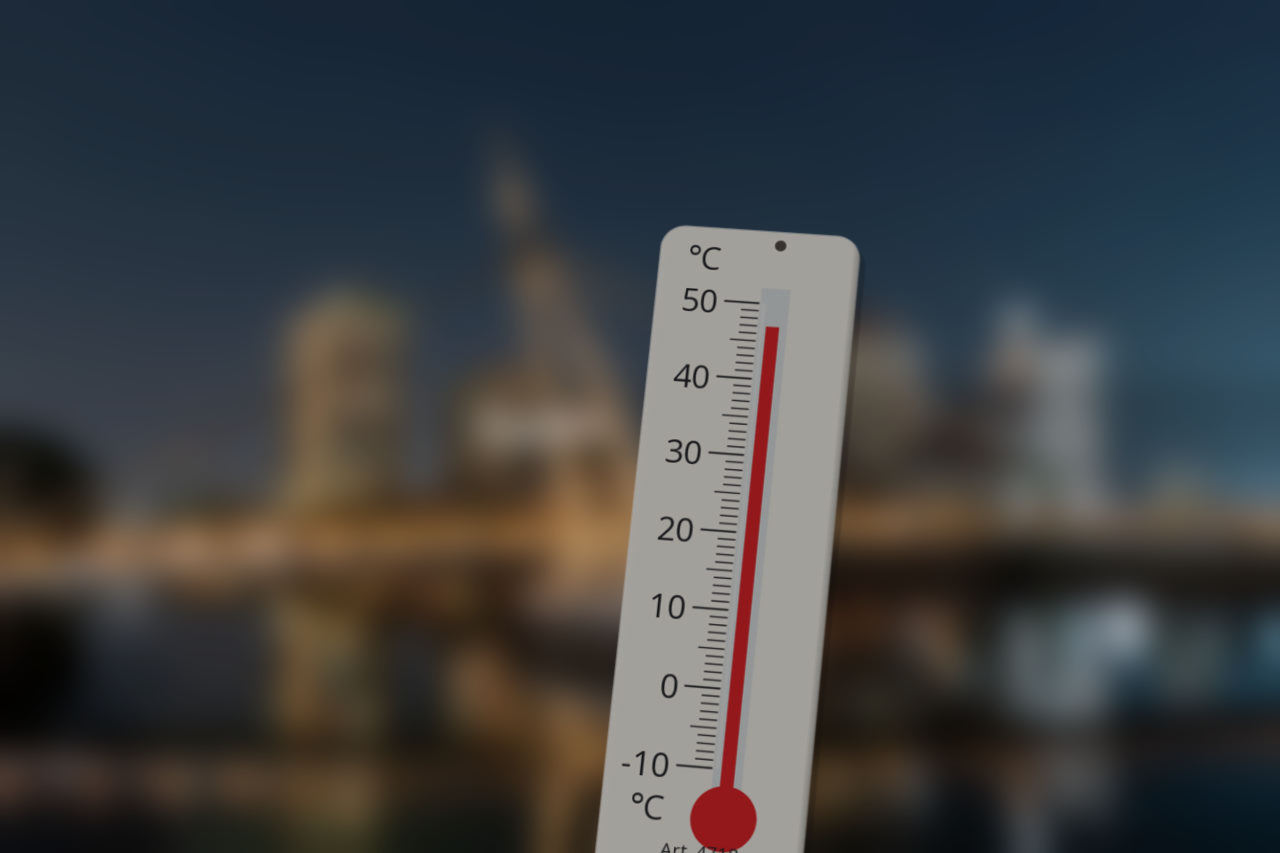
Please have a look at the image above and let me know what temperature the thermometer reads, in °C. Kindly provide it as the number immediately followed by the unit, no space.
47°C
